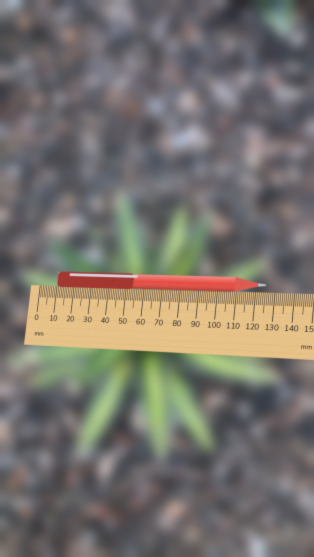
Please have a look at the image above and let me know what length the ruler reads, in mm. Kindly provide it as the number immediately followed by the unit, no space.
115mm
